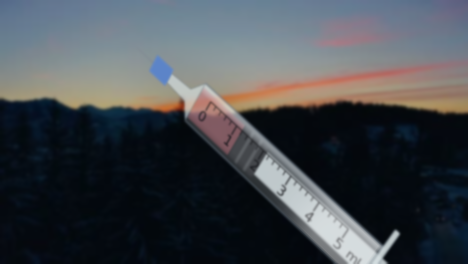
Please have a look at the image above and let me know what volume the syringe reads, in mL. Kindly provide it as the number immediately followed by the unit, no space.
1.2mL
